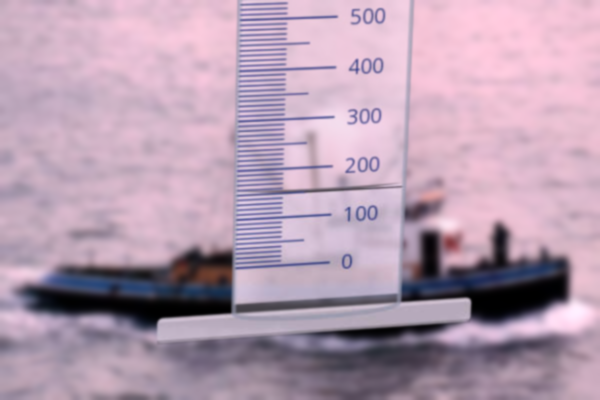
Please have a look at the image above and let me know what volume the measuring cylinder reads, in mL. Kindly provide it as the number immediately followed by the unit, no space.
150mL
